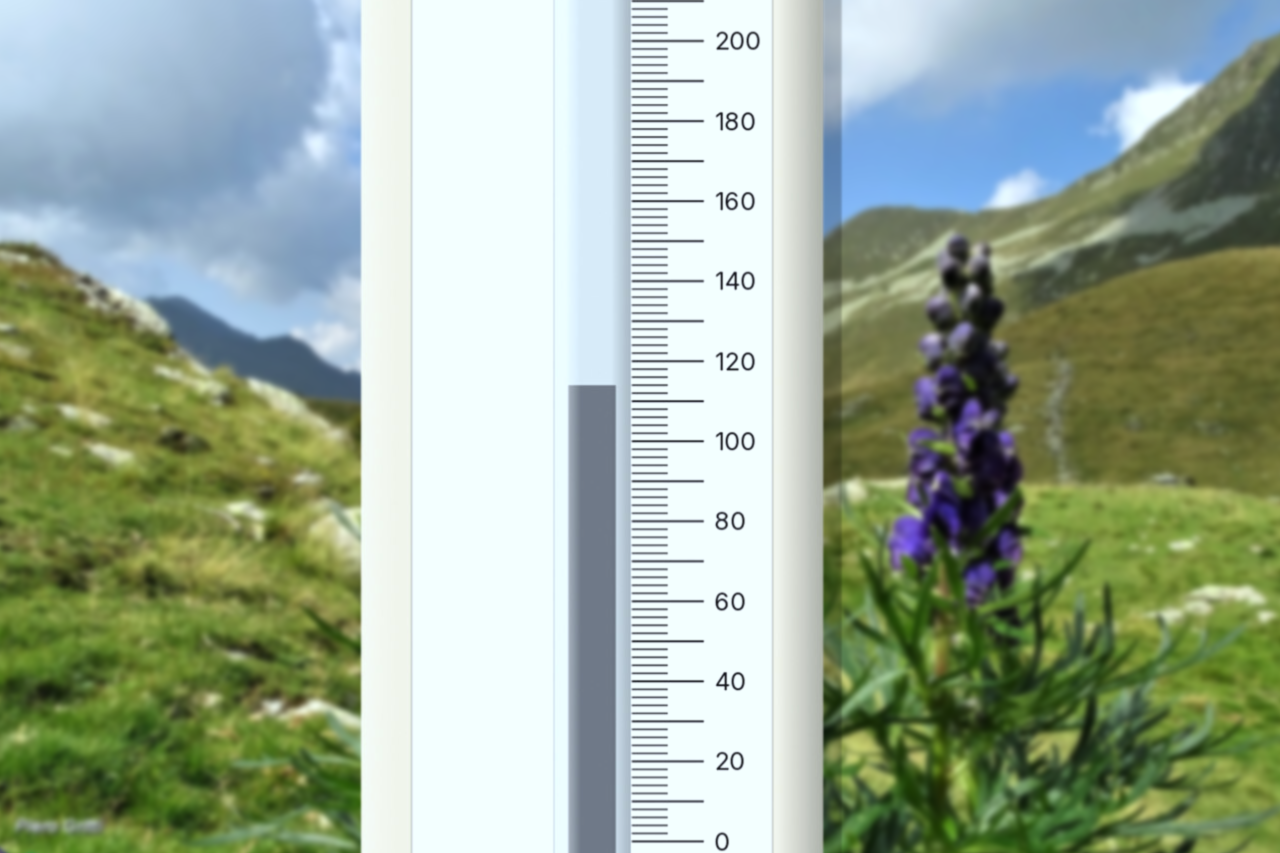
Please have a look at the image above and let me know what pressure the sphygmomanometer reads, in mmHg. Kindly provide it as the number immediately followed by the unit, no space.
114mmHg
